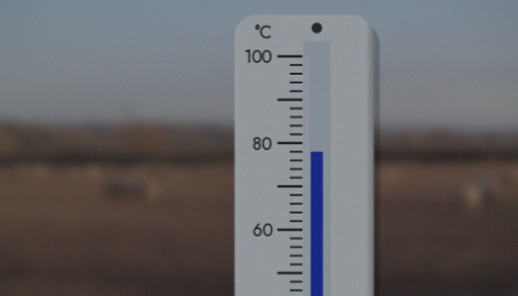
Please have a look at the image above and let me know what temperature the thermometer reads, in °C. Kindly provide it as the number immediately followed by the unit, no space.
78°C
